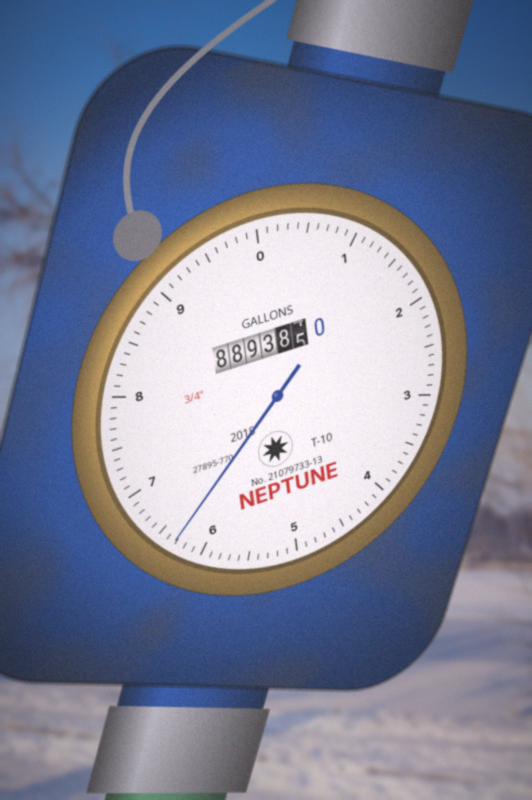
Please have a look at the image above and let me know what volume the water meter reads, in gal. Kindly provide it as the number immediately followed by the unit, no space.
8893846.3gal
